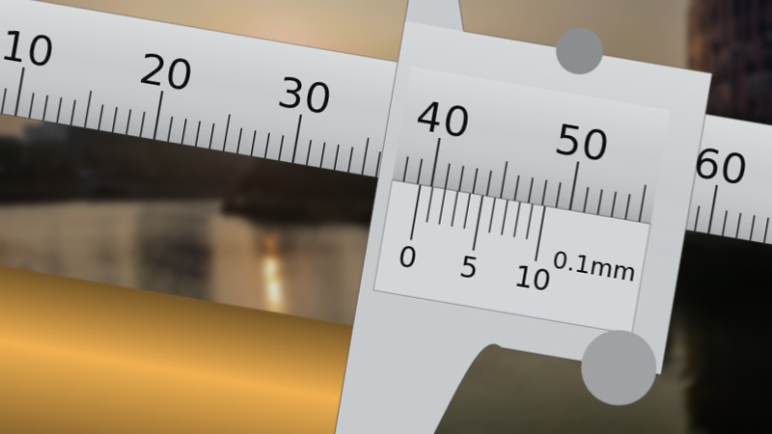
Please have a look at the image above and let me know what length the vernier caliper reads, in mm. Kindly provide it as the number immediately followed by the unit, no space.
39.2mm
